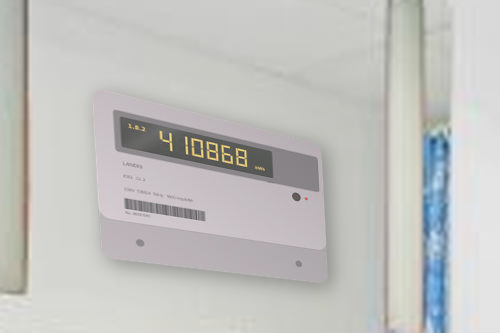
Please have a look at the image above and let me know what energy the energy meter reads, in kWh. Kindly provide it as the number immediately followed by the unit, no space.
410868kWh
